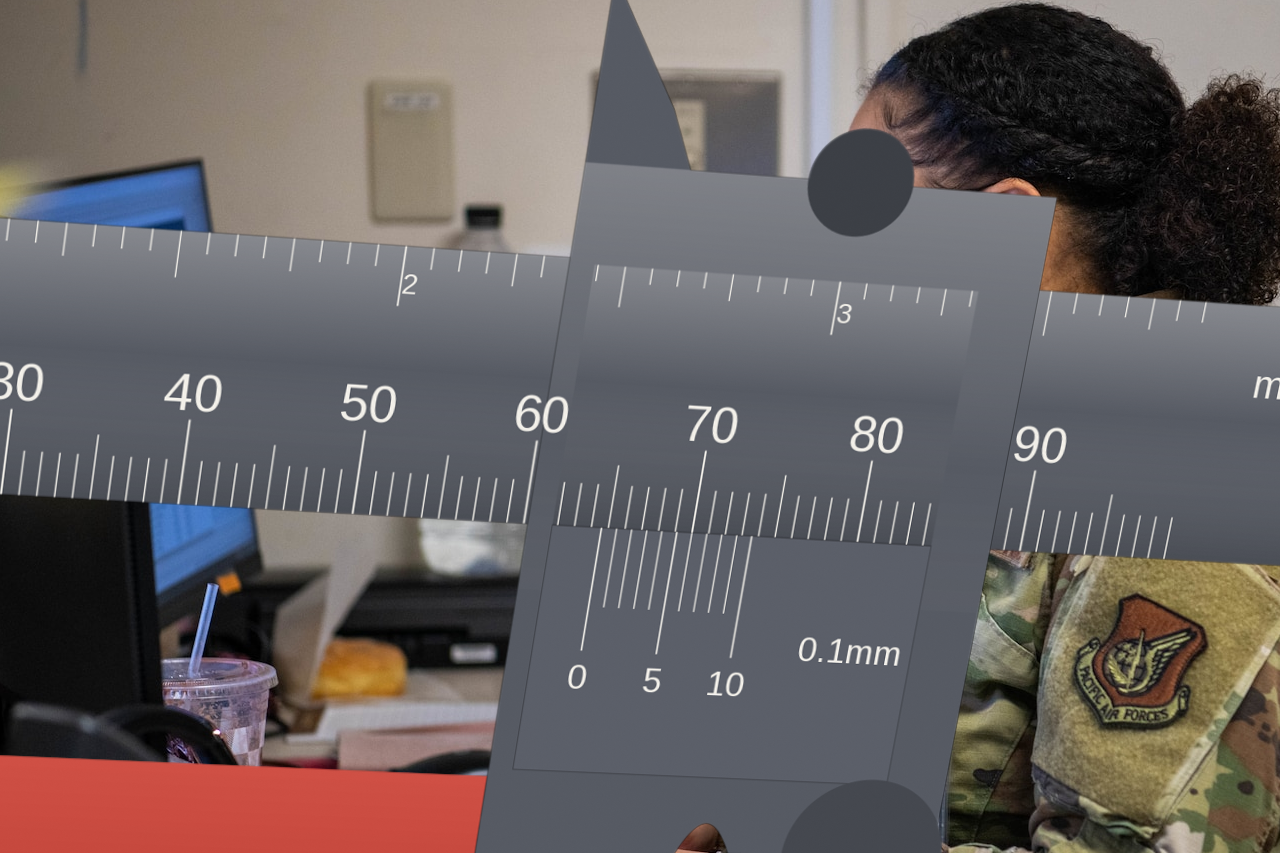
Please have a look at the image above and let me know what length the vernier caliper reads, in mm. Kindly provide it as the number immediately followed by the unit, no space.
64.6mm
